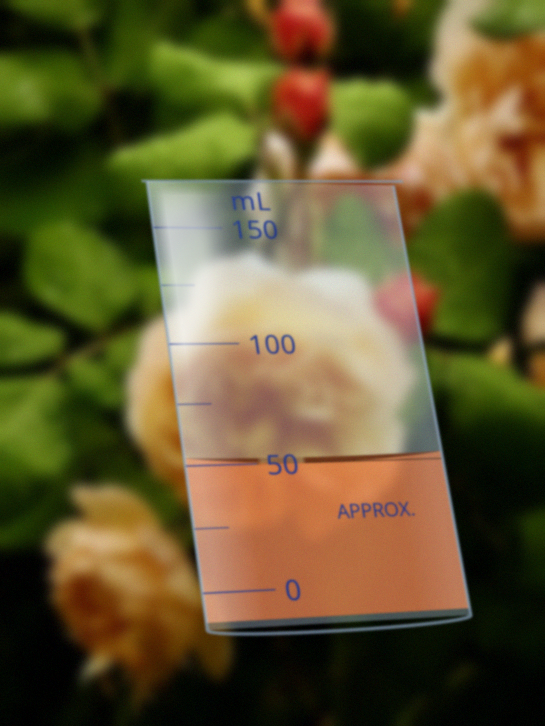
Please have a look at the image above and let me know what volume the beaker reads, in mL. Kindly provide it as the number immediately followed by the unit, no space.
50mL
